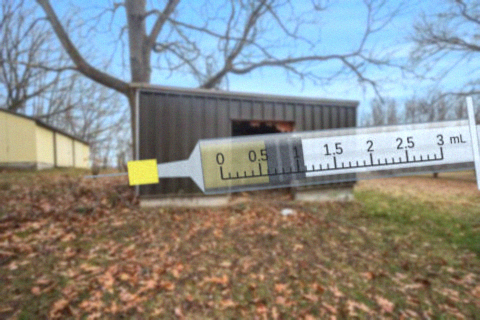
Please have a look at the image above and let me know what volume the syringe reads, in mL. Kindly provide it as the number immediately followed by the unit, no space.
0.6mL
